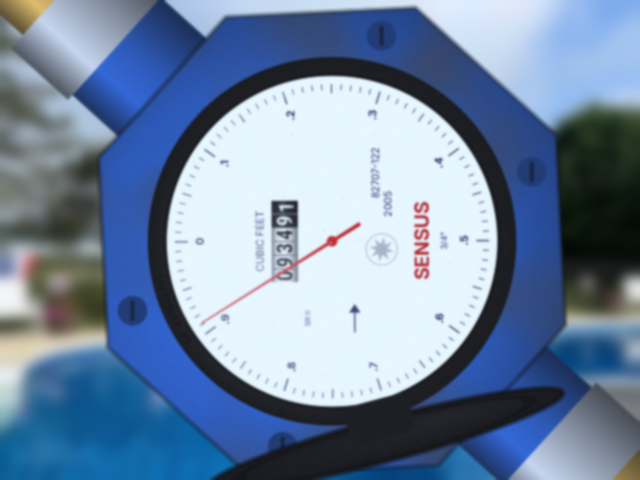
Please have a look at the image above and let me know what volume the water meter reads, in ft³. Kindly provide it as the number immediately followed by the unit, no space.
93490.91ft³
